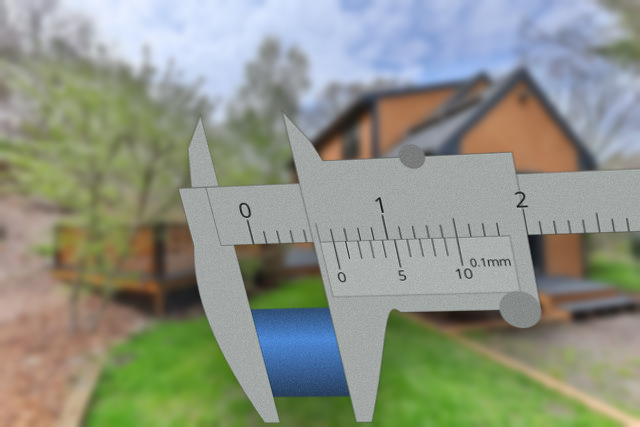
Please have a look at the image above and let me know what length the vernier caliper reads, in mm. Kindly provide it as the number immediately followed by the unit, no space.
6.0mm
